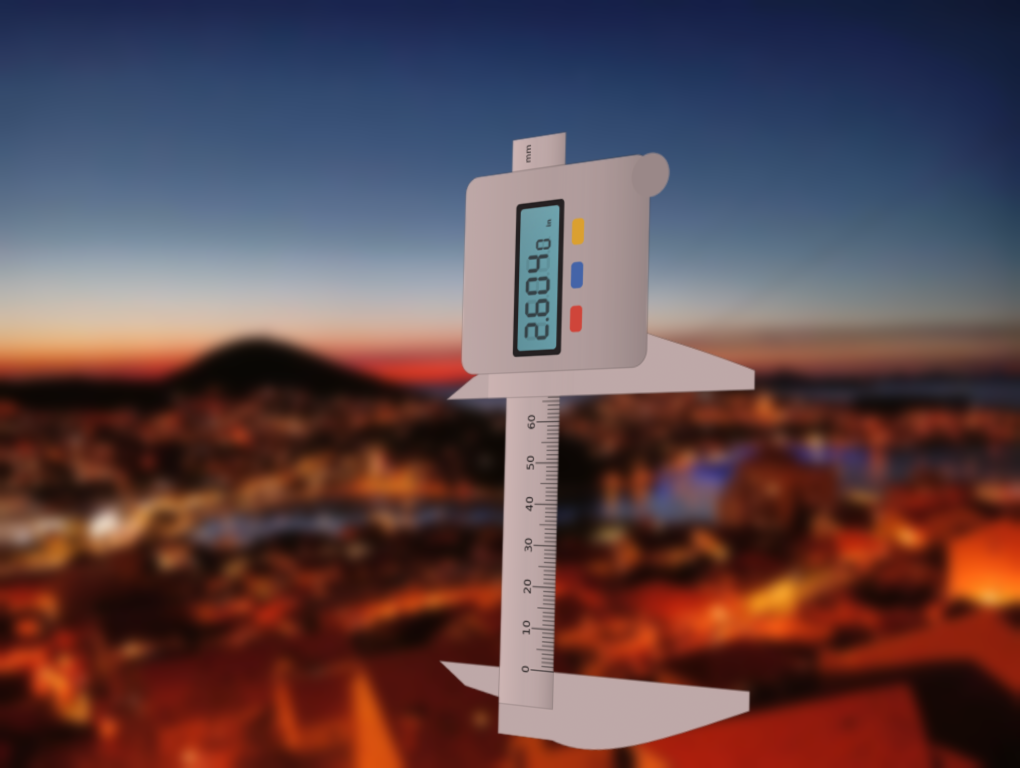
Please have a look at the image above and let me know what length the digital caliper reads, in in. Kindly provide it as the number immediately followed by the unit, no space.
2.6040in
